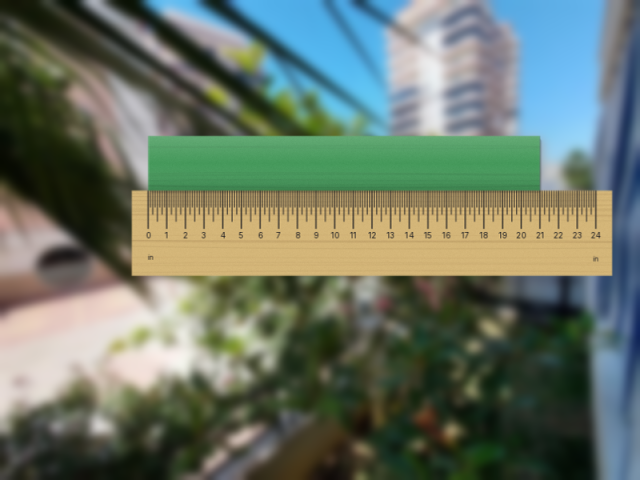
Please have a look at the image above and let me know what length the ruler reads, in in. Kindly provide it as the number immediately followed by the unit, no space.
21in
